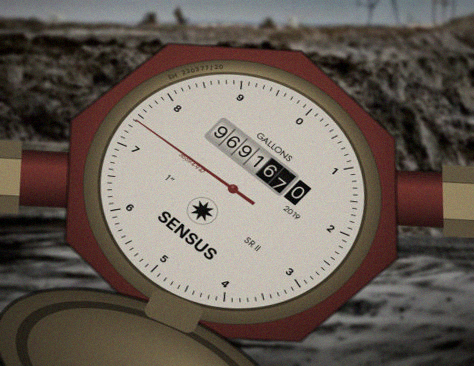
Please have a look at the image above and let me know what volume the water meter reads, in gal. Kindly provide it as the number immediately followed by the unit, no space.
9691667.4gal
